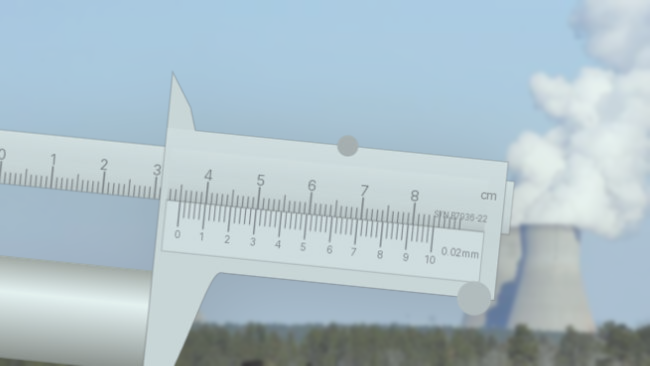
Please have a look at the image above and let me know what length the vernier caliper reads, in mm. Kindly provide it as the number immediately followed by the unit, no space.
35.0mm
